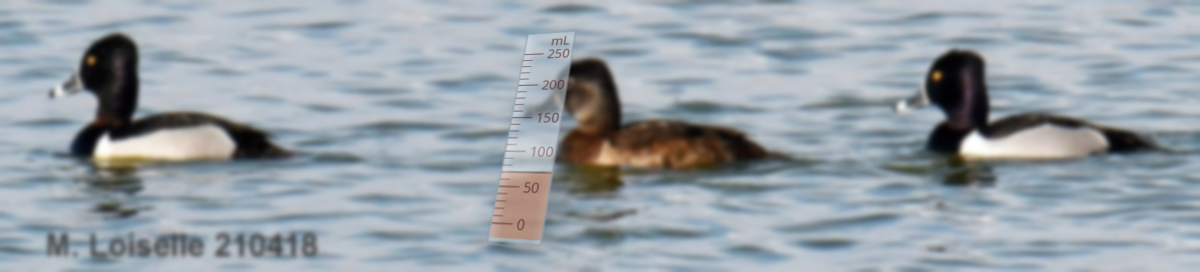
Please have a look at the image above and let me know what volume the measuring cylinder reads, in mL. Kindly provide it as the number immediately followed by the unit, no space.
70mL
